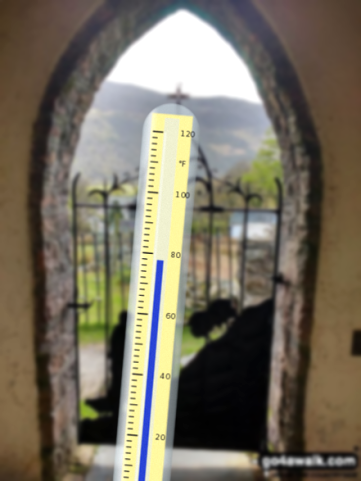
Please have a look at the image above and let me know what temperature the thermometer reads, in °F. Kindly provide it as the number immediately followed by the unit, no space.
78°F
